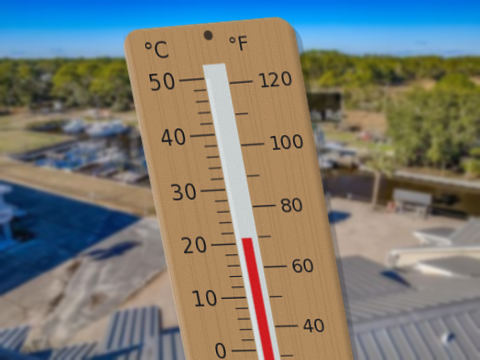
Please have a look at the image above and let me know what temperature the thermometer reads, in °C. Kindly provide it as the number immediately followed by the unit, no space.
21°C
